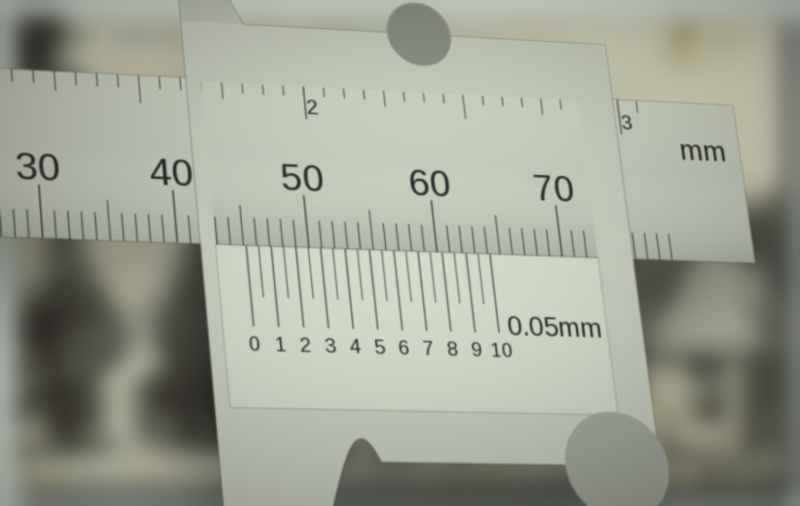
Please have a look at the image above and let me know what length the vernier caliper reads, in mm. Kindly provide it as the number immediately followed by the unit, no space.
45.2mm
